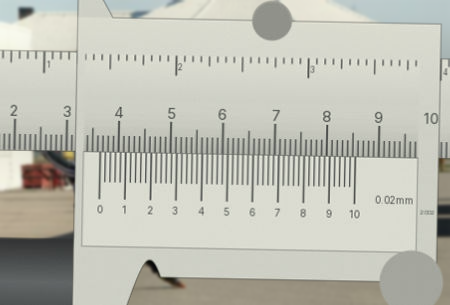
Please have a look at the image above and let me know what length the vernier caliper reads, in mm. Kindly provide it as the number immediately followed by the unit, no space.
36.5mm
